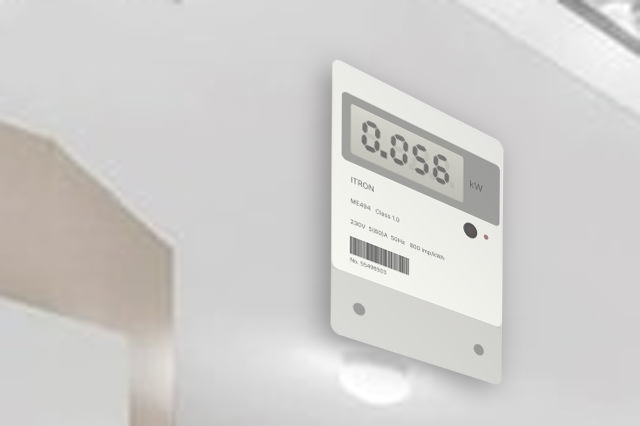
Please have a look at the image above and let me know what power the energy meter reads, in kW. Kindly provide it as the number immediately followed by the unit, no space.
0.056kW
